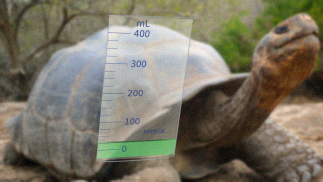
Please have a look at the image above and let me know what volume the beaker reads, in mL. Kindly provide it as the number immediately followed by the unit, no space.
25mL
